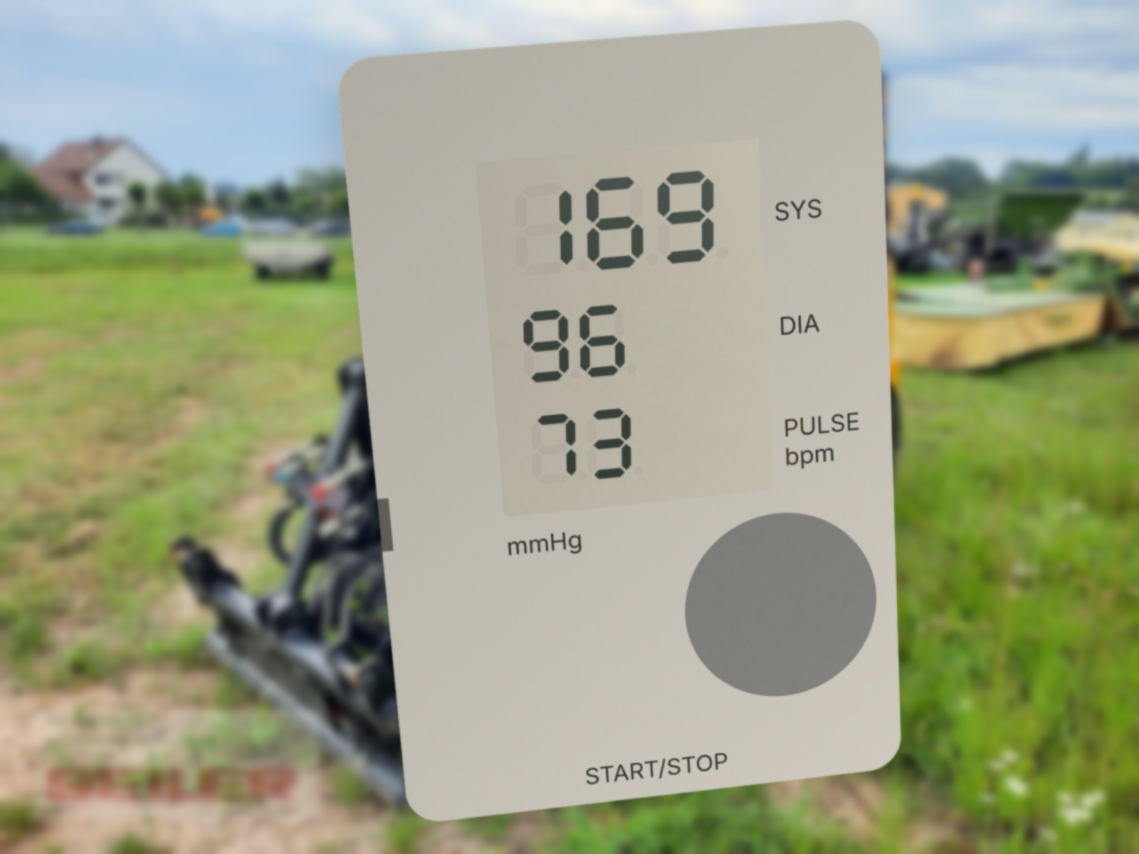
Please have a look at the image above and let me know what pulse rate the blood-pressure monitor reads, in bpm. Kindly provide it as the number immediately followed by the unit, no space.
73bpm
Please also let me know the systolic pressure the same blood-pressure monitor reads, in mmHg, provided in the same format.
169mmHg
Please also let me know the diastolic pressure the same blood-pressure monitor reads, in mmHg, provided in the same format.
96mmHg
